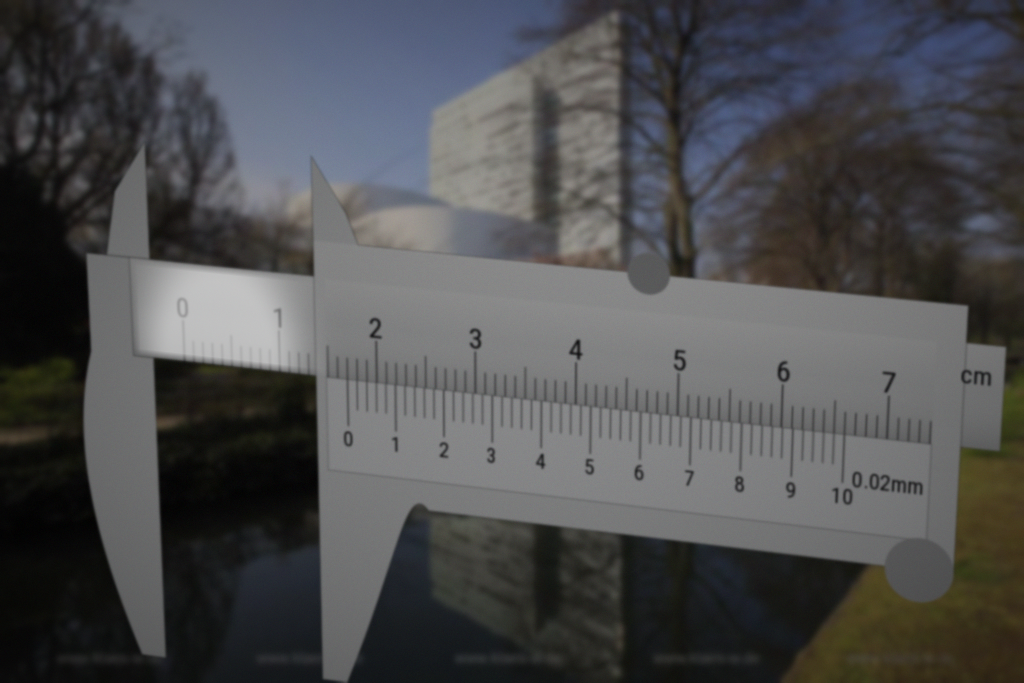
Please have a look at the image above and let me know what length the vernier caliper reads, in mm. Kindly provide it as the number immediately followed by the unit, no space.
17.0mm
